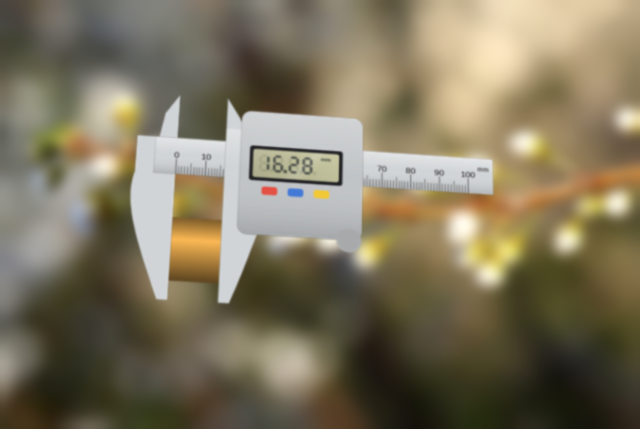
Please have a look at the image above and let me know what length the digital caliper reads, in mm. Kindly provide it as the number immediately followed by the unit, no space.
16.28mm
